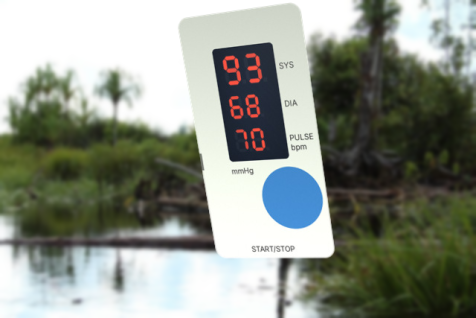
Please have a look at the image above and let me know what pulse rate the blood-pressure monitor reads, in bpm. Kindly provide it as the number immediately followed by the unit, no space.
70bpm
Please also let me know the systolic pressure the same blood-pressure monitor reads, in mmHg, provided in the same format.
93mmHg
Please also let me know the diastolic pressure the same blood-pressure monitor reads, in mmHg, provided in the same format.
68mmHg
